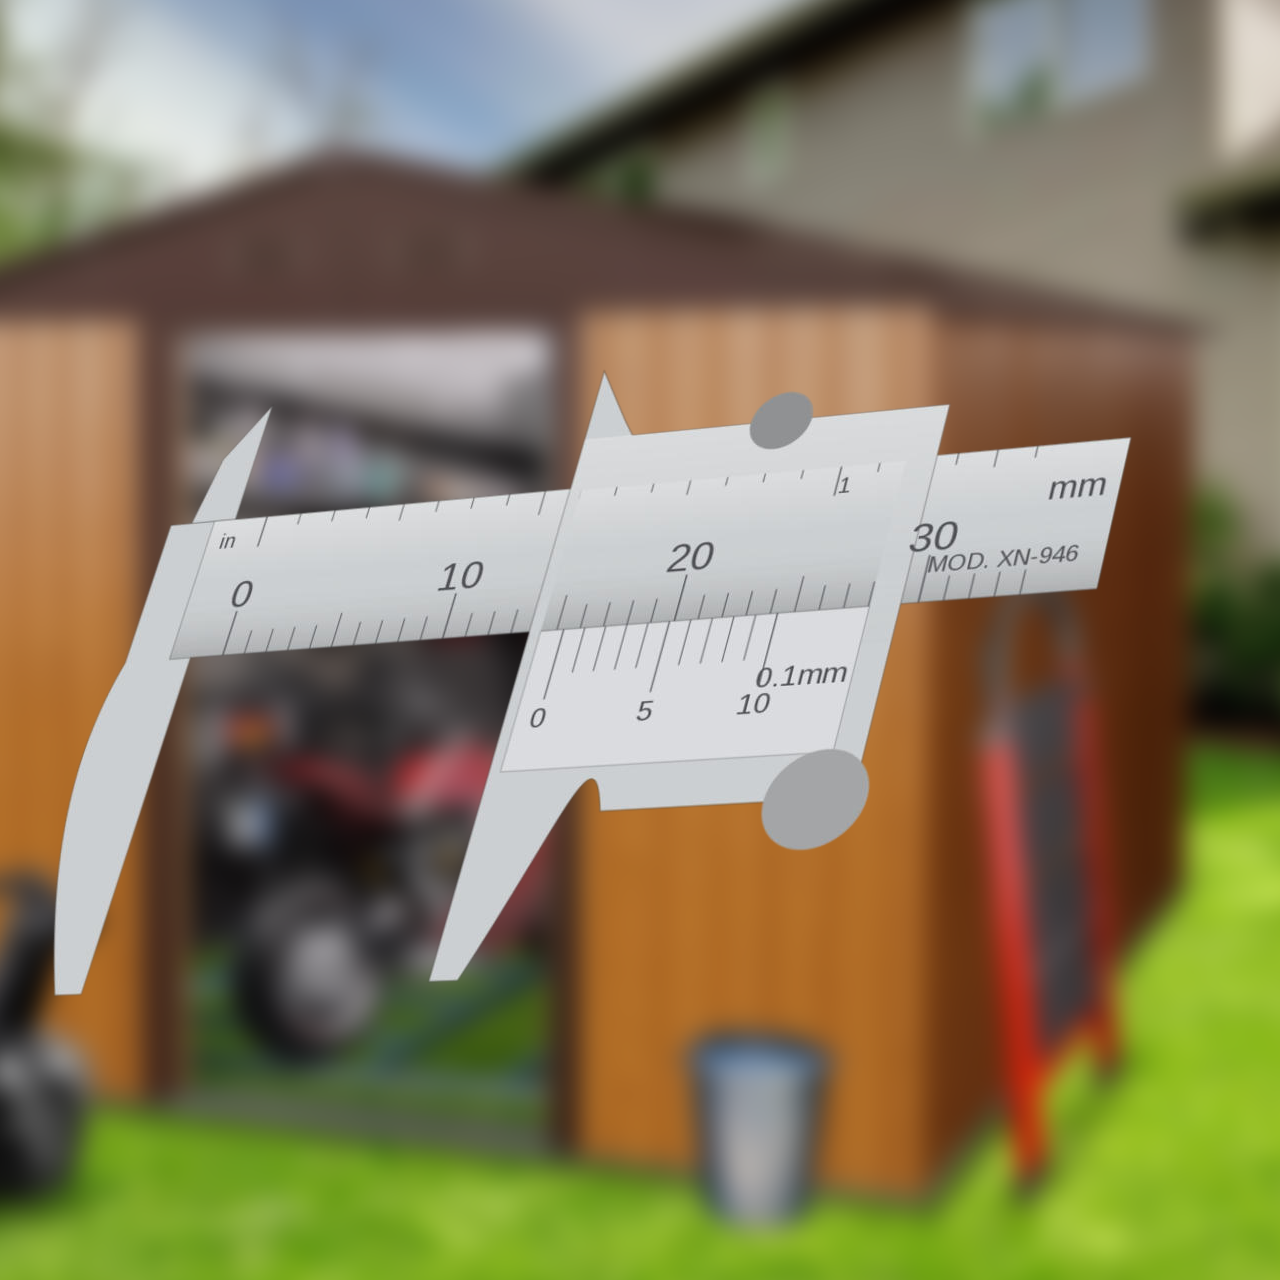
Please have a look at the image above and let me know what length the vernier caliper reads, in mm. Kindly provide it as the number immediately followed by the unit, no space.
15.3mm
